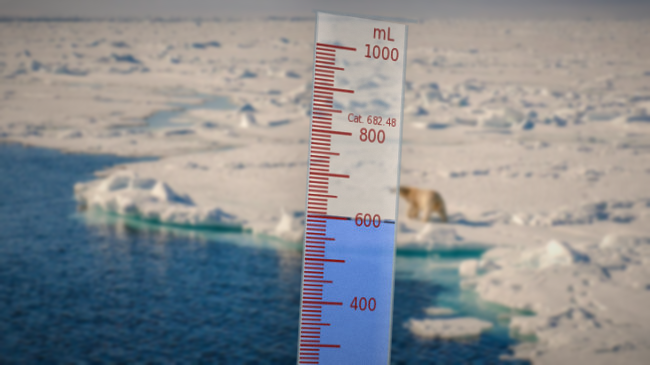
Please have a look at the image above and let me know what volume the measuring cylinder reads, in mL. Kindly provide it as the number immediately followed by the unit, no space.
600mL
